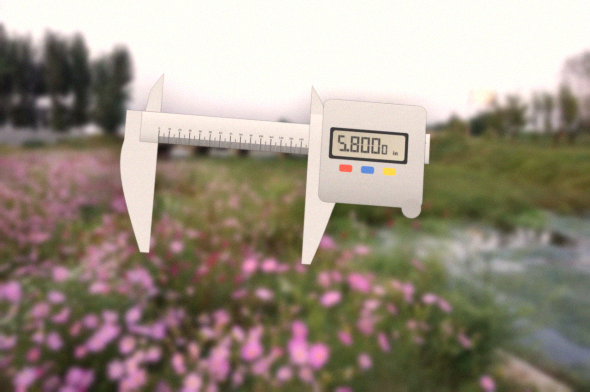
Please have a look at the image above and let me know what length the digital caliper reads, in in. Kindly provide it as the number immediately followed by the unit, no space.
5.8000in
